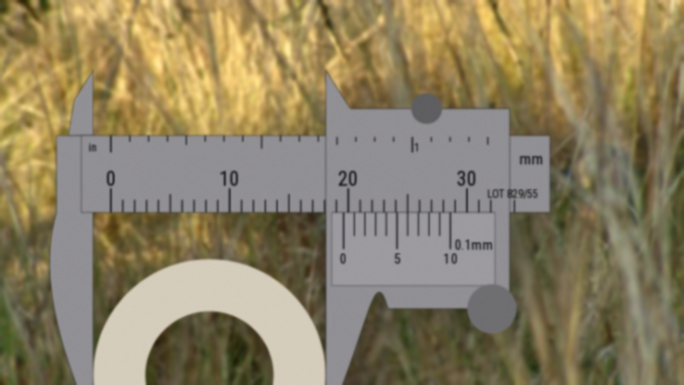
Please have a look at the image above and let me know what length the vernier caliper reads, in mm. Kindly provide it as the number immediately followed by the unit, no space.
19.6mm
